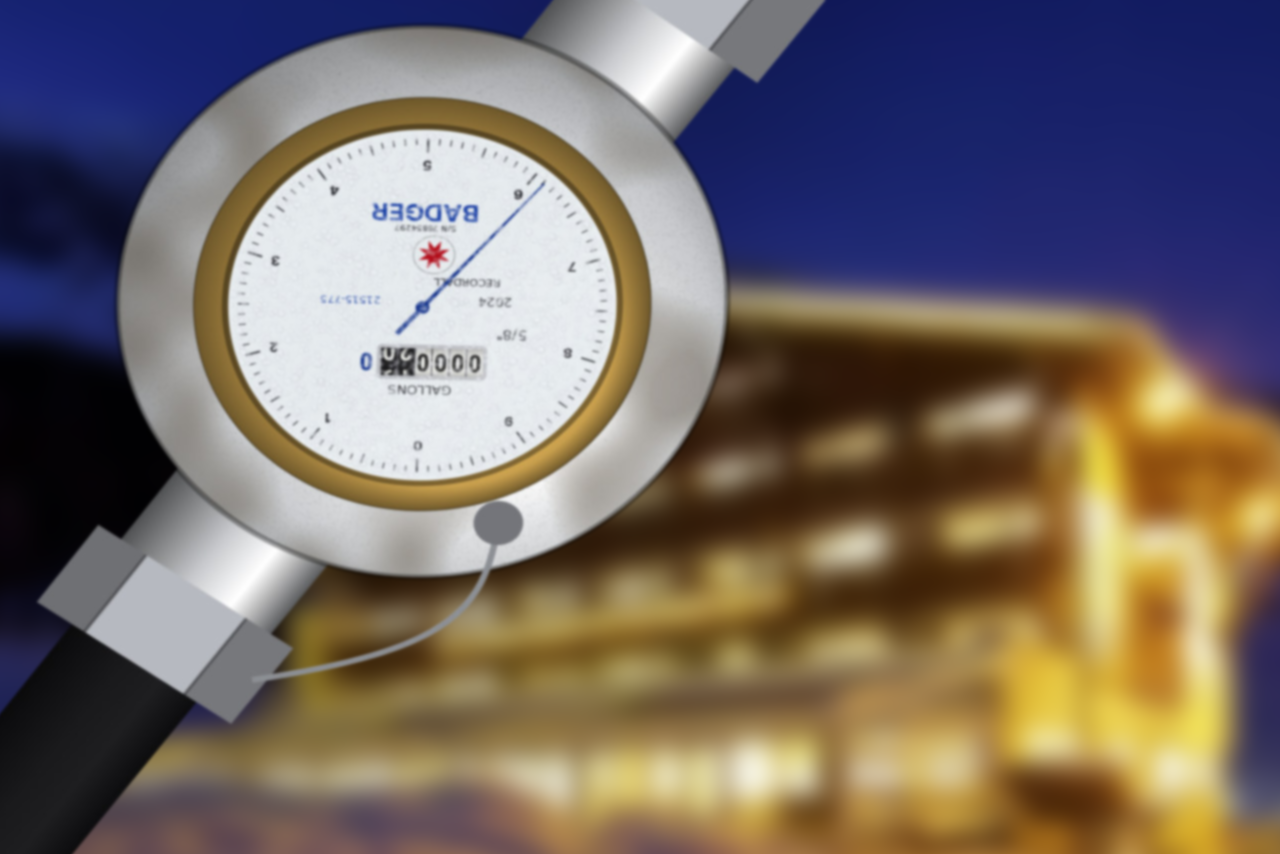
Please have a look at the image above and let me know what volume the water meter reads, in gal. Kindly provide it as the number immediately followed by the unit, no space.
196.1gal
